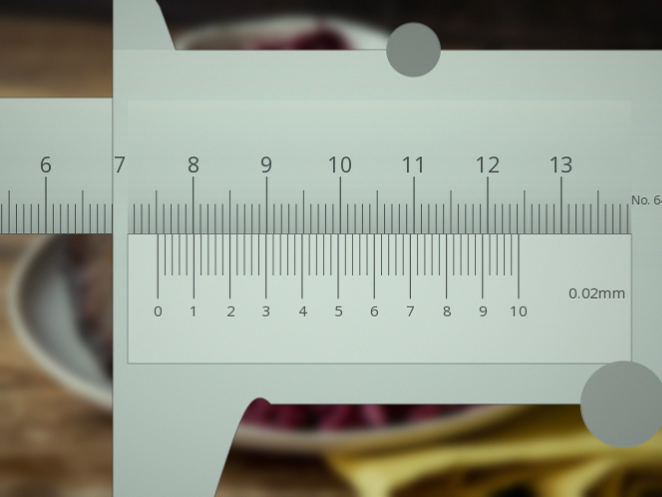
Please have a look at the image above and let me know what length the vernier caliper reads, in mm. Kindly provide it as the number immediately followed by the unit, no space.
75.2mm
